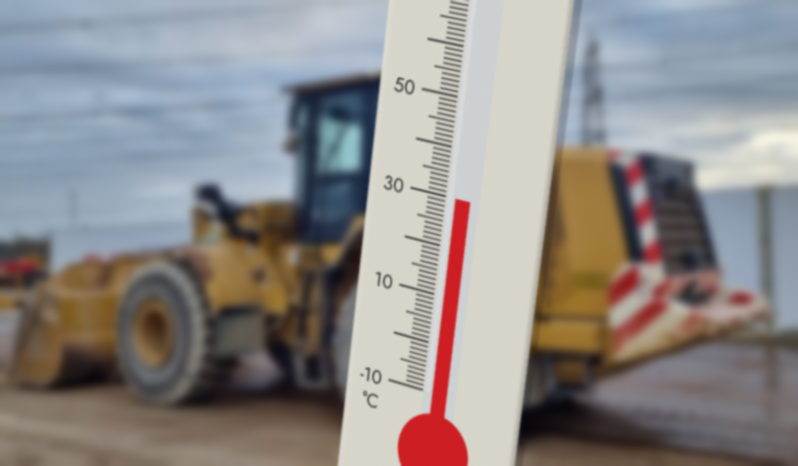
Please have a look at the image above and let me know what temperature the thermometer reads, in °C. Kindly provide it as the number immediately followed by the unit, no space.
30°C
